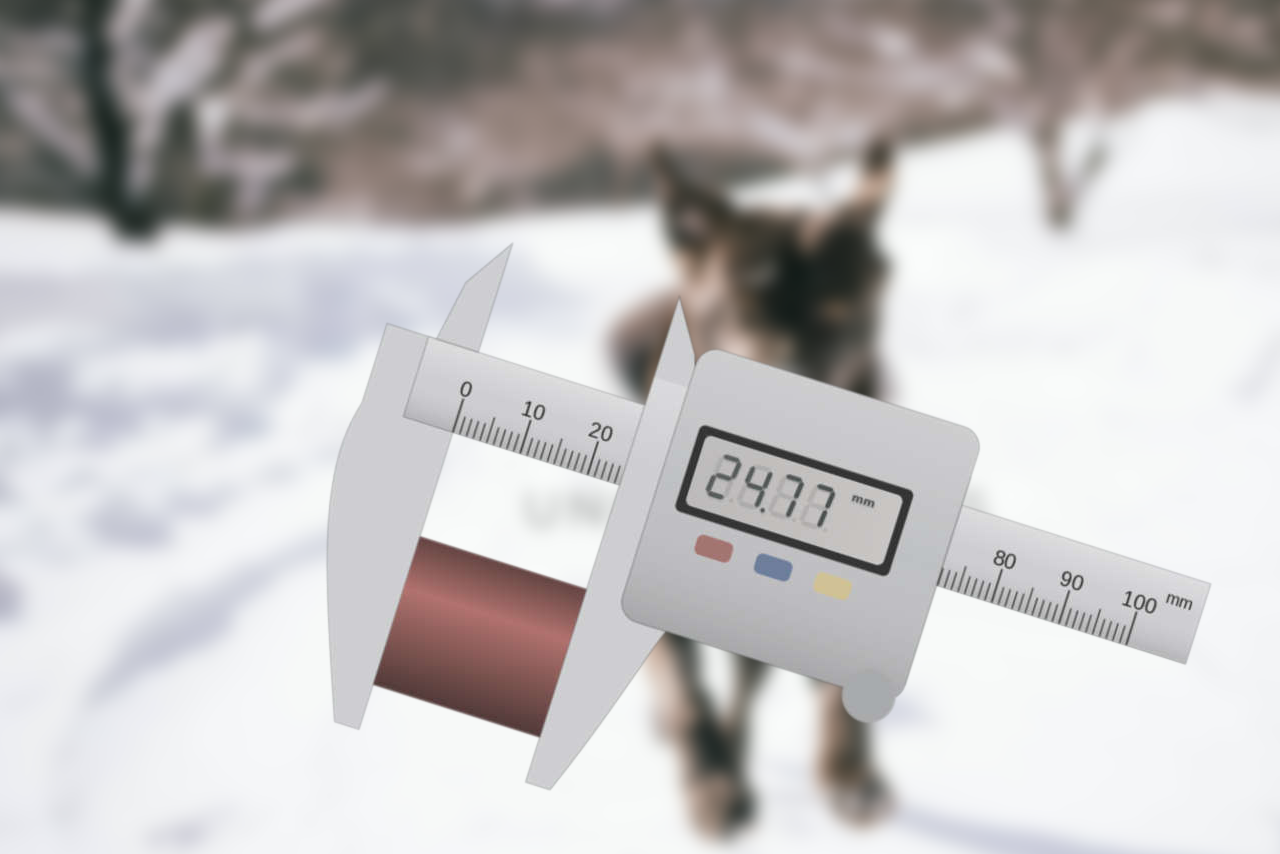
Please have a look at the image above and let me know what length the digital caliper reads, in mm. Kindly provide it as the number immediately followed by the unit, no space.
24.77mm
